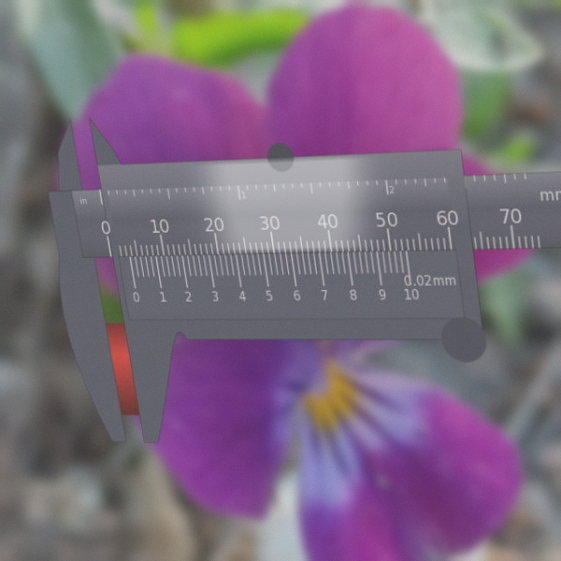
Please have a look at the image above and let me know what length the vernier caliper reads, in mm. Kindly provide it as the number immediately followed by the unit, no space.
3.6mm
